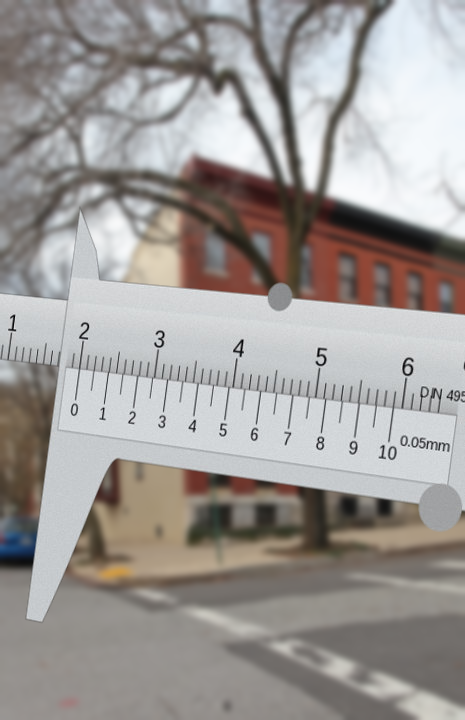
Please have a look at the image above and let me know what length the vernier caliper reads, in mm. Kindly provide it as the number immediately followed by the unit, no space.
20.0mm
